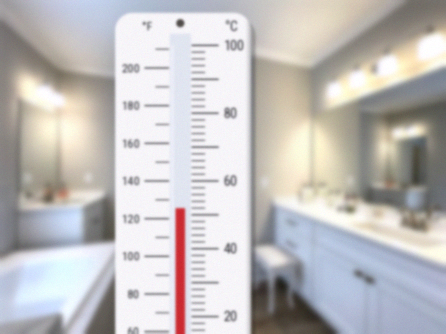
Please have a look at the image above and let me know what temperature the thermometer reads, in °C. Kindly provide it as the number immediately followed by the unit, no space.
52°C
